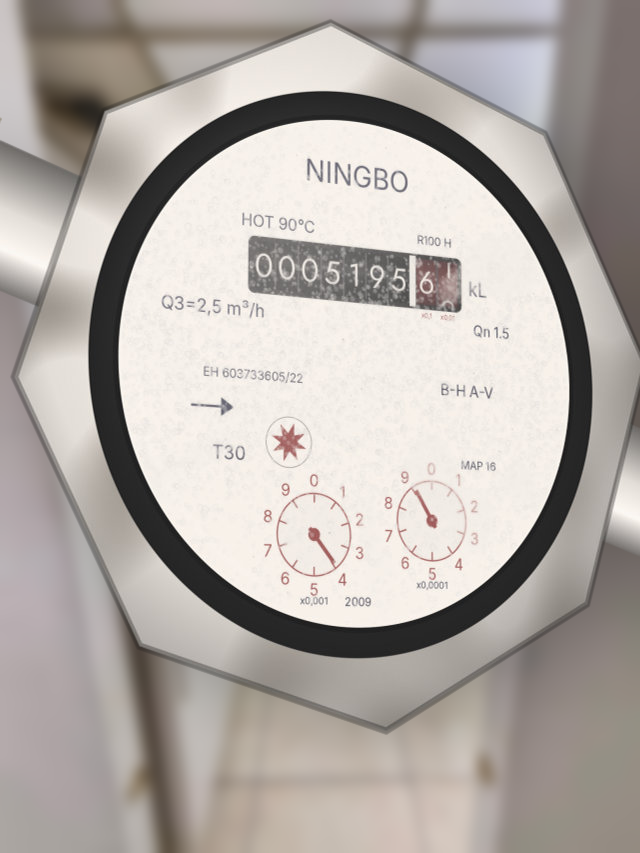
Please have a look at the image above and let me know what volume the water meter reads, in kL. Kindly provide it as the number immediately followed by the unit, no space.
5195.6139kL
